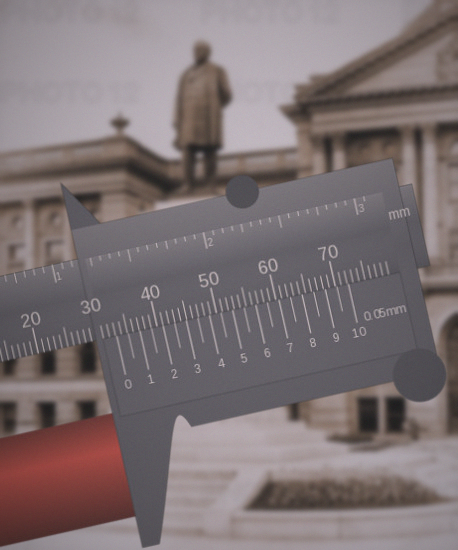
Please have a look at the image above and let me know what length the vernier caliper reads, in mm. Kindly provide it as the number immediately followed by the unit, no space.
33.2mm
